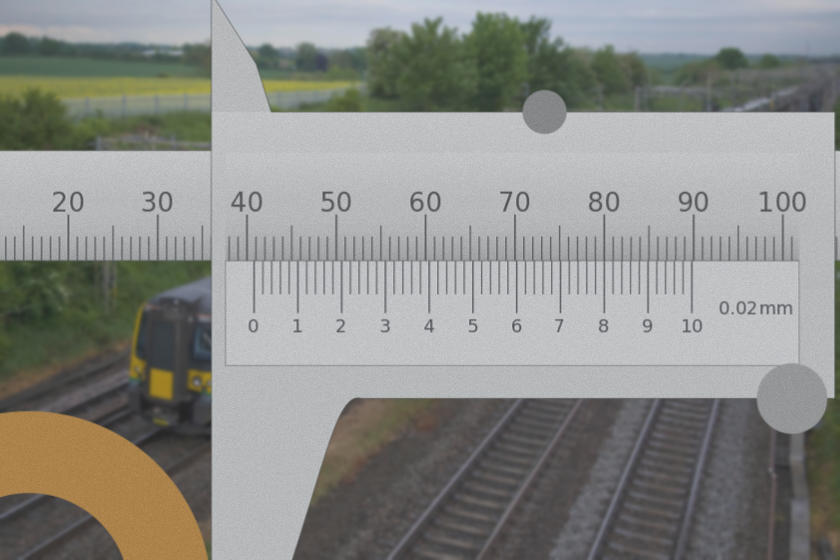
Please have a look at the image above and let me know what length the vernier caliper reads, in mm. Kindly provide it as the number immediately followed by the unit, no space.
40.8mm
